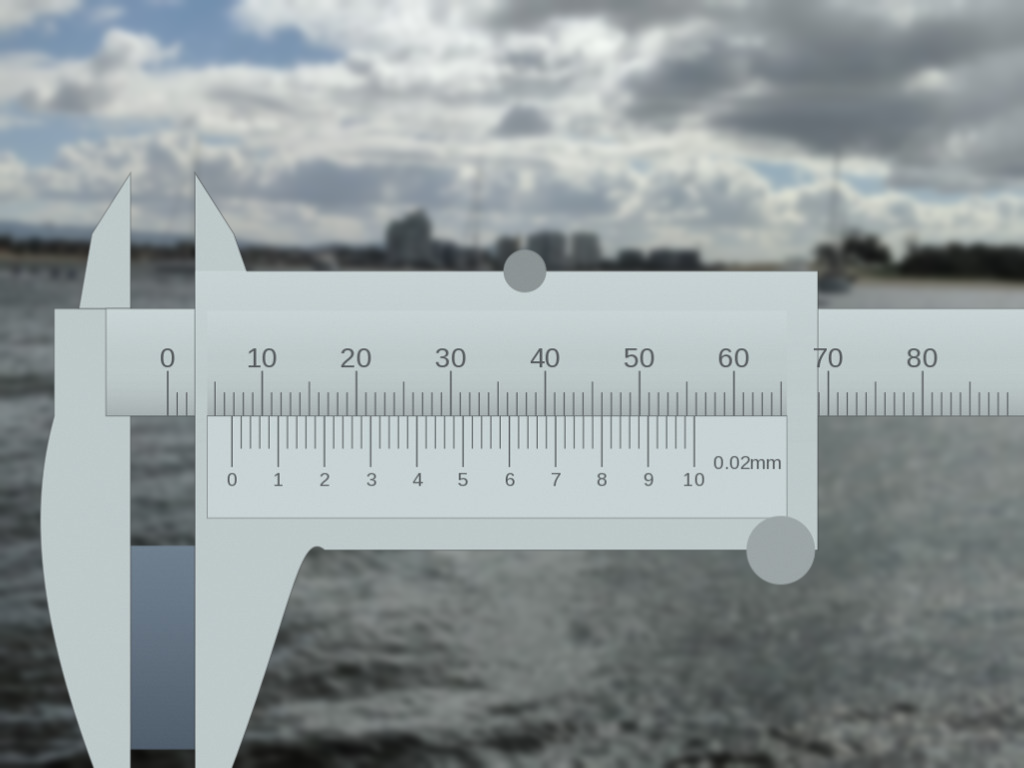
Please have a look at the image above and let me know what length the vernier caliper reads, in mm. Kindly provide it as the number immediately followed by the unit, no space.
6.8mm
